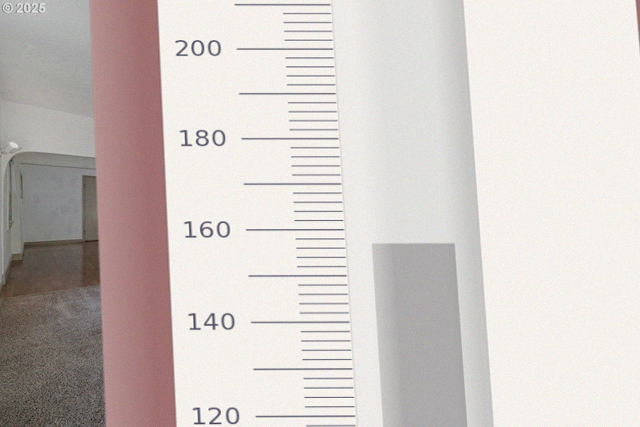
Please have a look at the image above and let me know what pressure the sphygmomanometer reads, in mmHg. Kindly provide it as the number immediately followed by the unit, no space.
157mmHg
